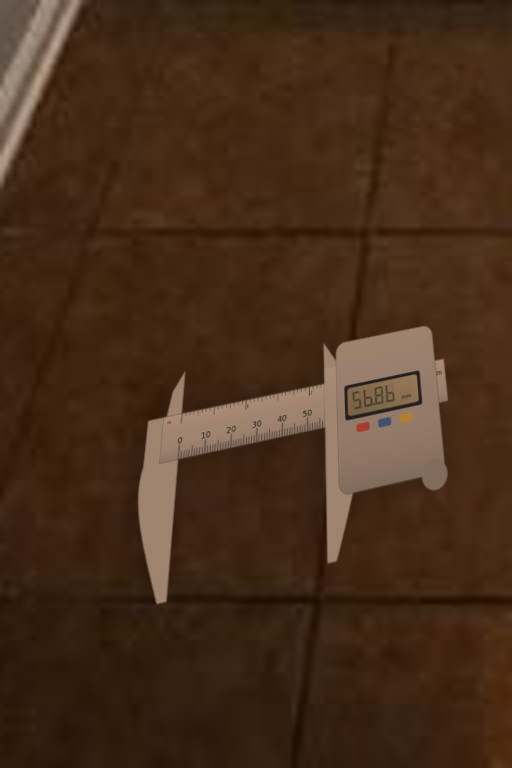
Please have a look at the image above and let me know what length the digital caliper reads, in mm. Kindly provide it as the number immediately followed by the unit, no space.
56.86mm
